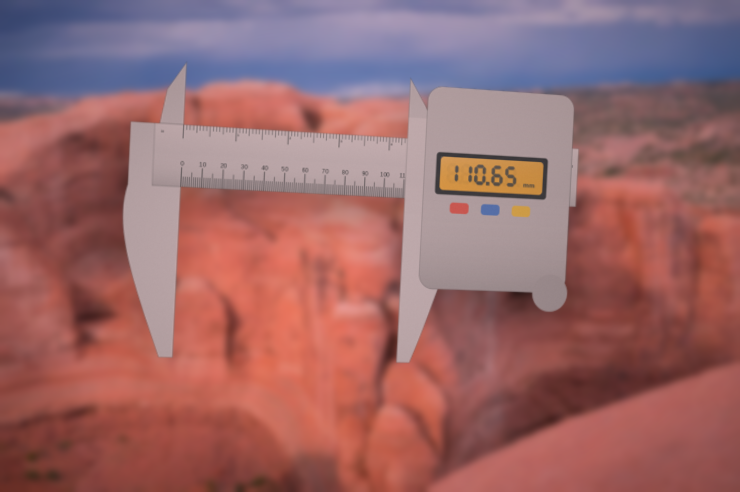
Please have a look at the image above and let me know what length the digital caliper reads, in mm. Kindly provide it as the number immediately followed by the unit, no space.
110.65mm
